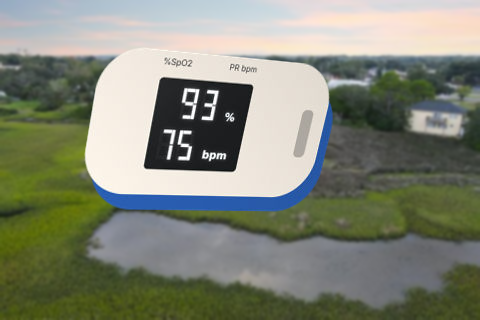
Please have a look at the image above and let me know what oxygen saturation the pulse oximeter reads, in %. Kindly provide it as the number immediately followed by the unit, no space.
93%
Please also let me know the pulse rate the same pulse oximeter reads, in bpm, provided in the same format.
75bpm
